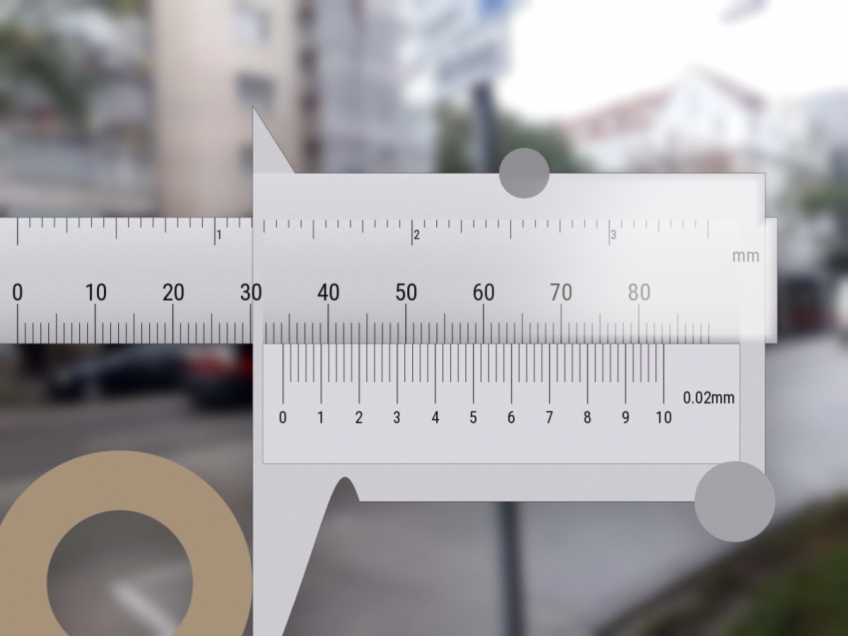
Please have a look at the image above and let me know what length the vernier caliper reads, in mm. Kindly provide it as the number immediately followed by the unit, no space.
34.2mm
